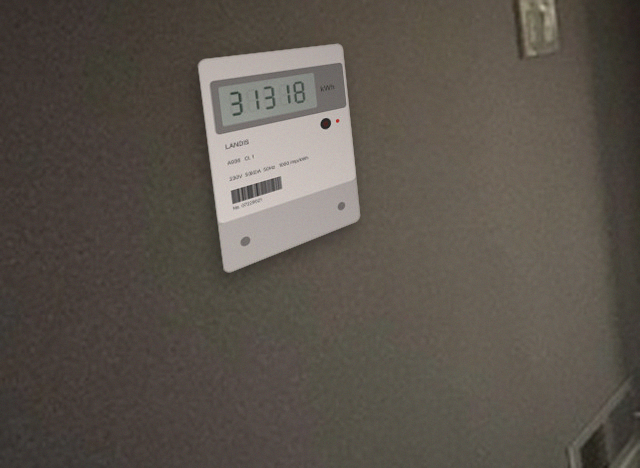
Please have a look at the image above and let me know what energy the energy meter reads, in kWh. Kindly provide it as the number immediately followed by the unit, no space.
31318kWh
